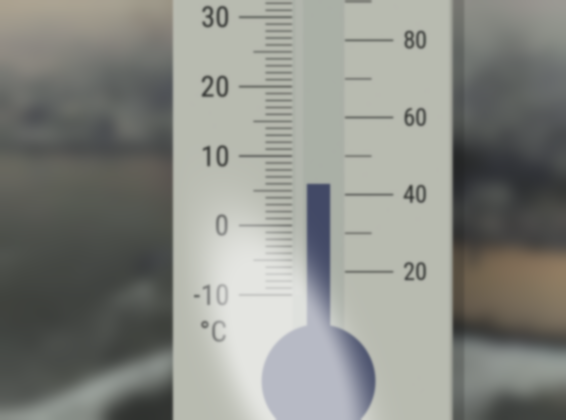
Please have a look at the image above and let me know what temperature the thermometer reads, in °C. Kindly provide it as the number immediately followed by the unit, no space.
6°C
